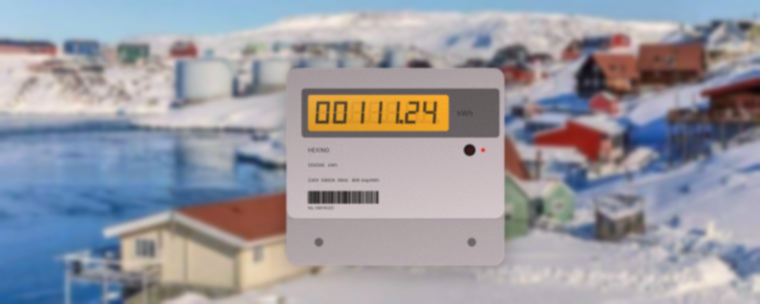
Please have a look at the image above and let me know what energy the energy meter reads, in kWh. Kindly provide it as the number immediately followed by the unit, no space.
111.24kWh
